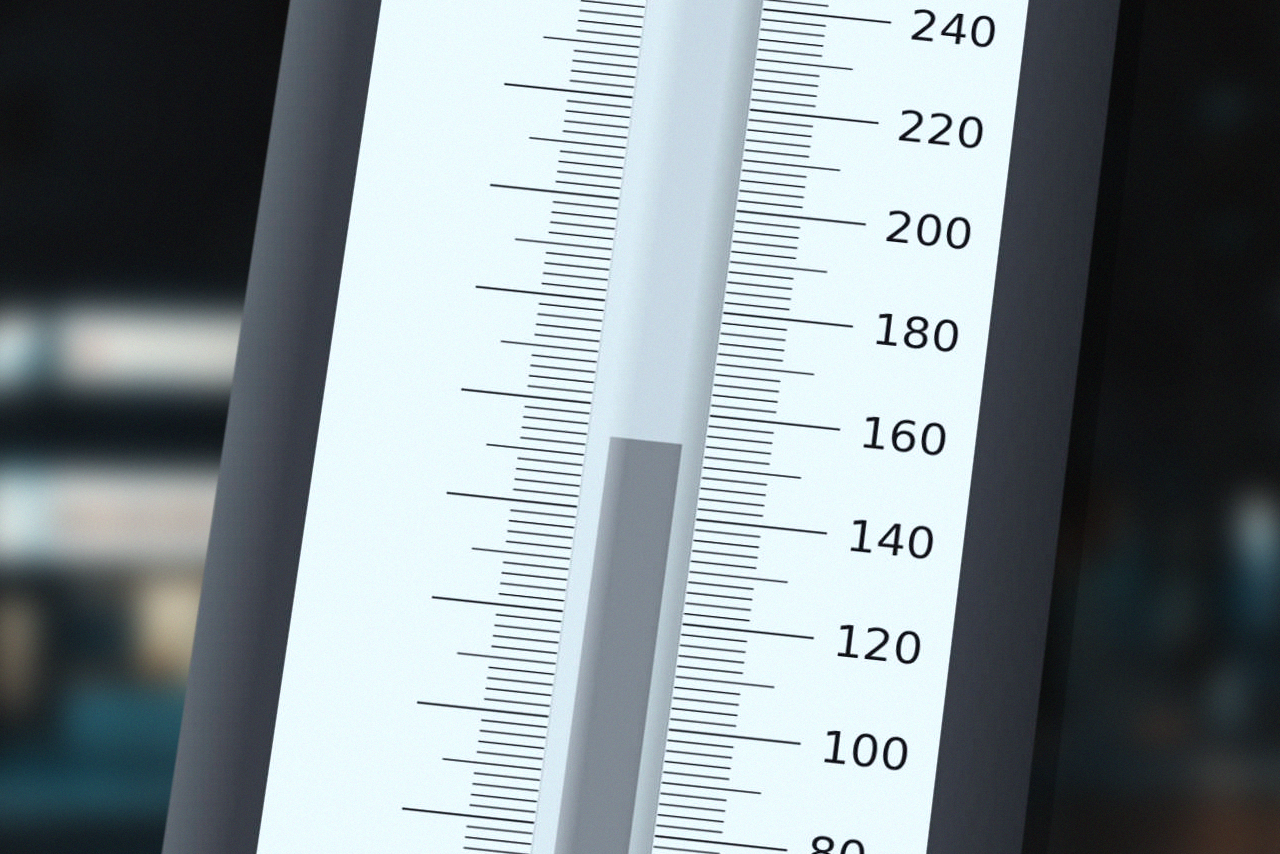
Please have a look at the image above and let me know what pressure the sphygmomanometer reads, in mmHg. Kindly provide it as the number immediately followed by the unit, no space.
154mmHg
